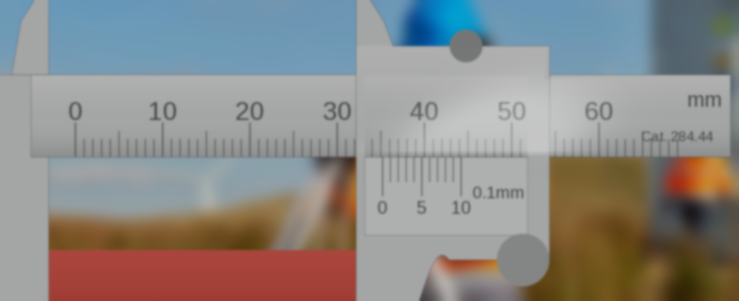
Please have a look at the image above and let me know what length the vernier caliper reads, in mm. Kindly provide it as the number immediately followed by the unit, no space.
35.2mm
